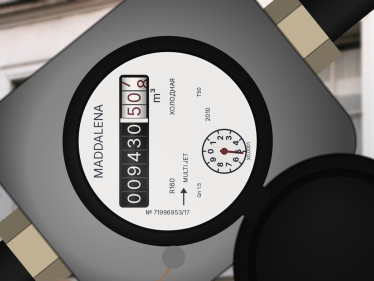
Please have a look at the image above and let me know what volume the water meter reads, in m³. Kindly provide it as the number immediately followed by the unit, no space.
9430.5075m³
